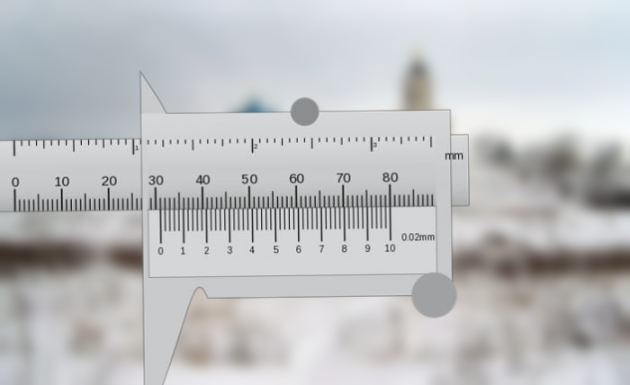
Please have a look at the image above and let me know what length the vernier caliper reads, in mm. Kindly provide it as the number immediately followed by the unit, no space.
31.0mm
